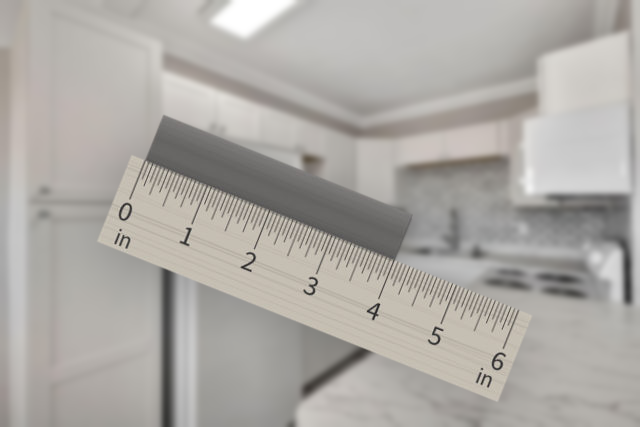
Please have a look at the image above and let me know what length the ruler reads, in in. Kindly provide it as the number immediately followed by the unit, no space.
4in
